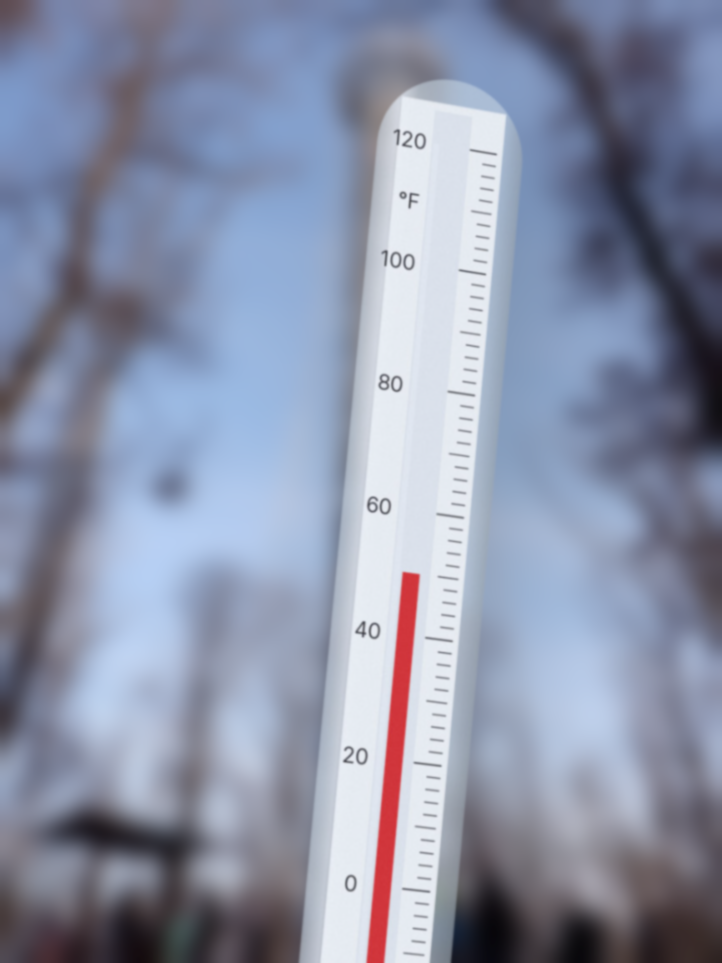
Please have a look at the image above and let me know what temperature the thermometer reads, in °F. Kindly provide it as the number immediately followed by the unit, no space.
50°F
